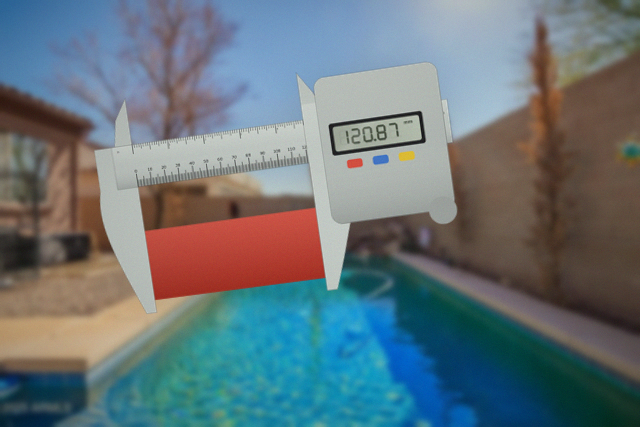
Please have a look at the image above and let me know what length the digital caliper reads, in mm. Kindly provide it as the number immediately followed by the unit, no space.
120.87mm
